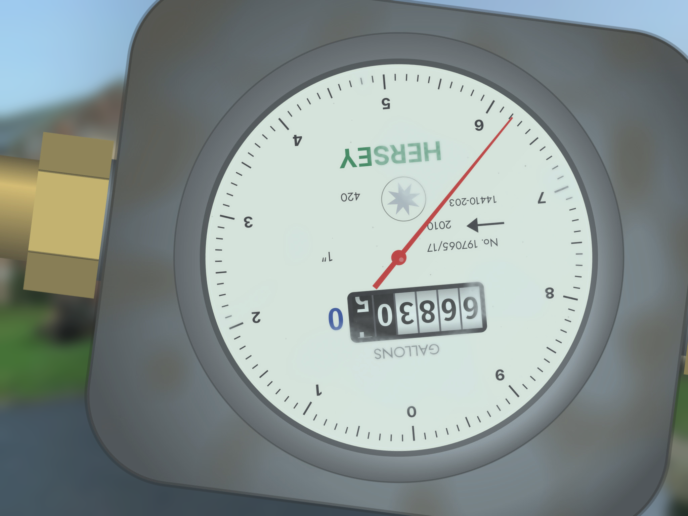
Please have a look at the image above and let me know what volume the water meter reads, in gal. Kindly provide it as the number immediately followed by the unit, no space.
6683046.2gal
